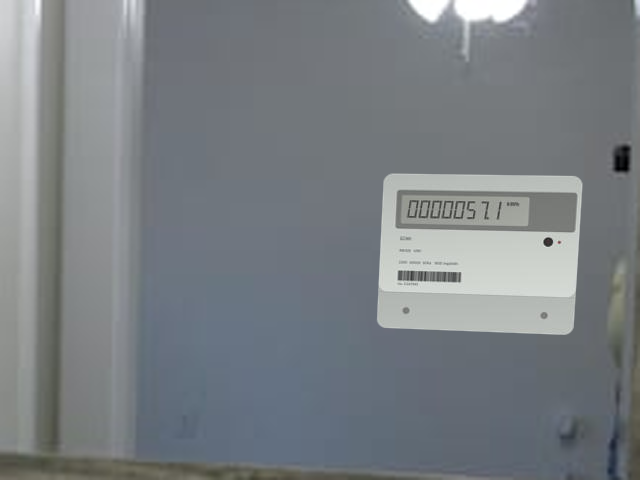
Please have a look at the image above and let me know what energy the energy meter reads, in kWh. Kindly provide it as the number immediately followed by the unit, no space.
57.1kWh
